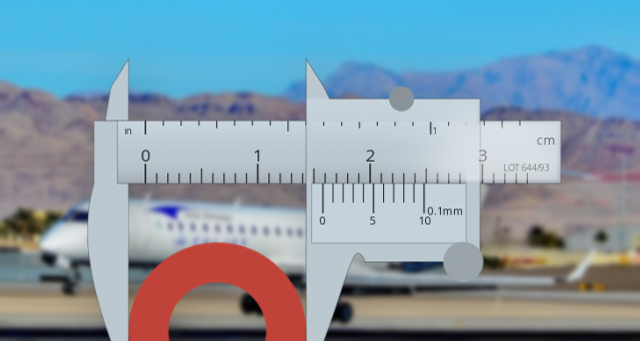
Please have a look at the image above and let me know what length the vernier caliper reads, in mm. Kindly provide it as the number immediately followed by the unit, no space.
15.8mm
